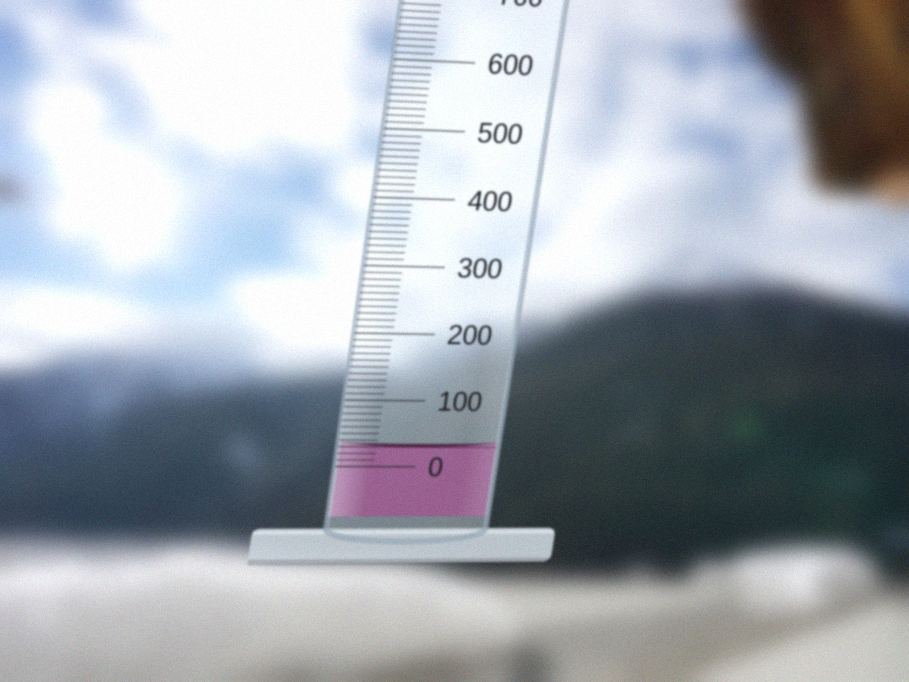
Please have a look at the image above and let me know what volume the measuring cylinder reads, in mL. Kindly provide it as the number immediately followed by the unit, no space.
30mL
